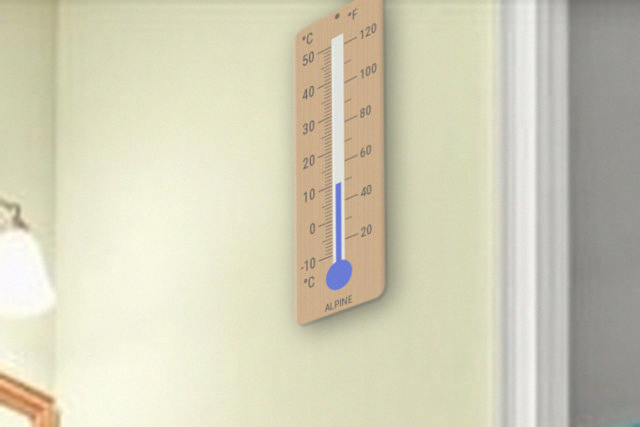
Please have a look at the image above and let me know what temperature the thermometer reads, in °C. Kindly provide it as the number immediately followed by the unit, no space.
10°C
